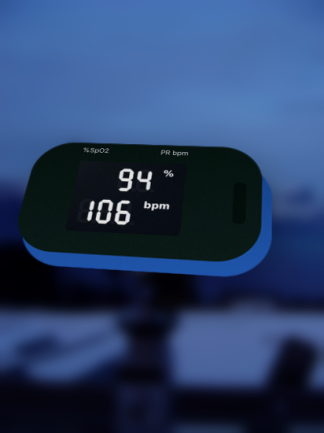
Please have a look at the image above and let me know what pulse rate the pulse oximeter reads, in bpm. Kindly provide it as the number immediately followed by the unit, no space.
106bpm
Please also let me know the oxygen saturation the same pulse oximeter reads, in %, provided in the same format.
94%
